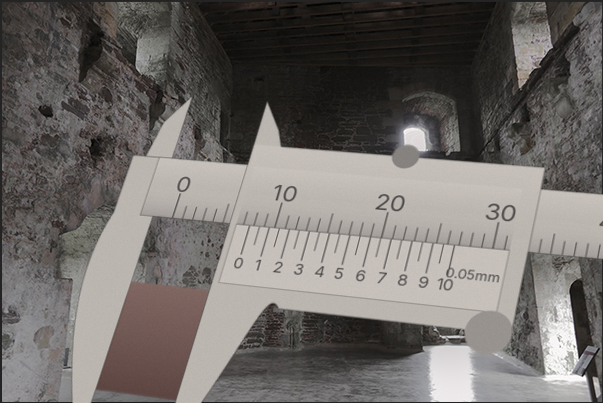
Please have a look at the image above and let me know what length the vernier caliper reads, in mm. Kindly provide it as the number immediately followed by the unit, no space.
7.6mm
